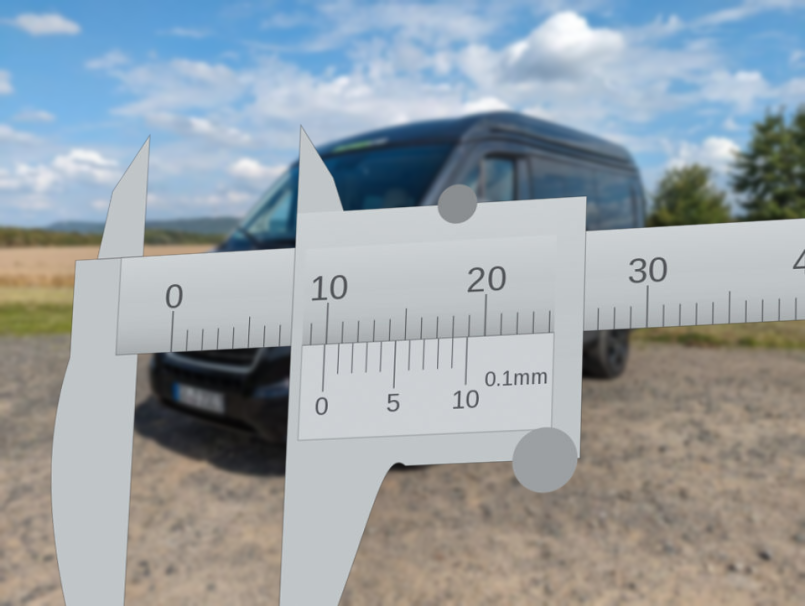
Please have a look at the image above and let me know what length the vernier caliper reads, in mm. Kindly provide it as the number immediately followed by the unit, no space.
9.9mm
